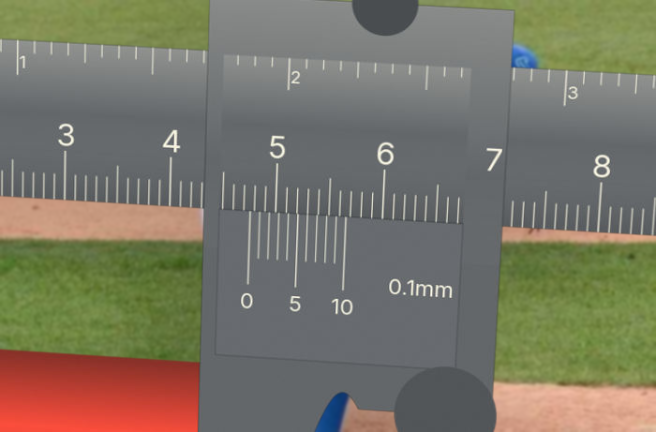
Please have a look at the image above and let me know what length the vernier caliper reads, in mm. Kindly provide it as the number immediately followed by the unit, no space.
47.6mm
